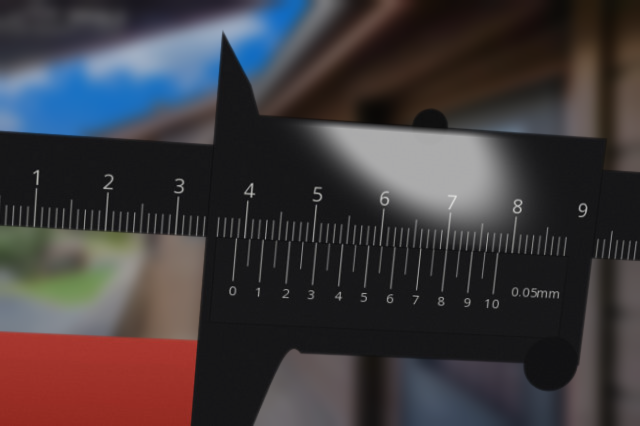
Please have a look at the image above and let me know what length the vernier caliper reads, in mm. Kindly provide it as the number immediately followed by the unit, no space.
38.8mm
